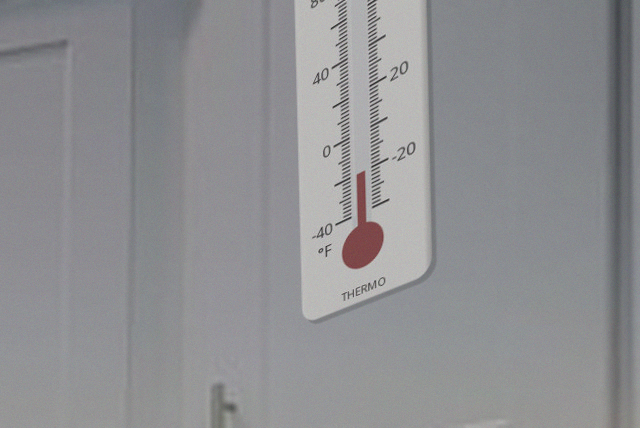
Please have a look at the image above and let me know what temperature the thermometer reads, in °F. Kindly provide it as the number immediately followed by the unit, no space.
-20°F
